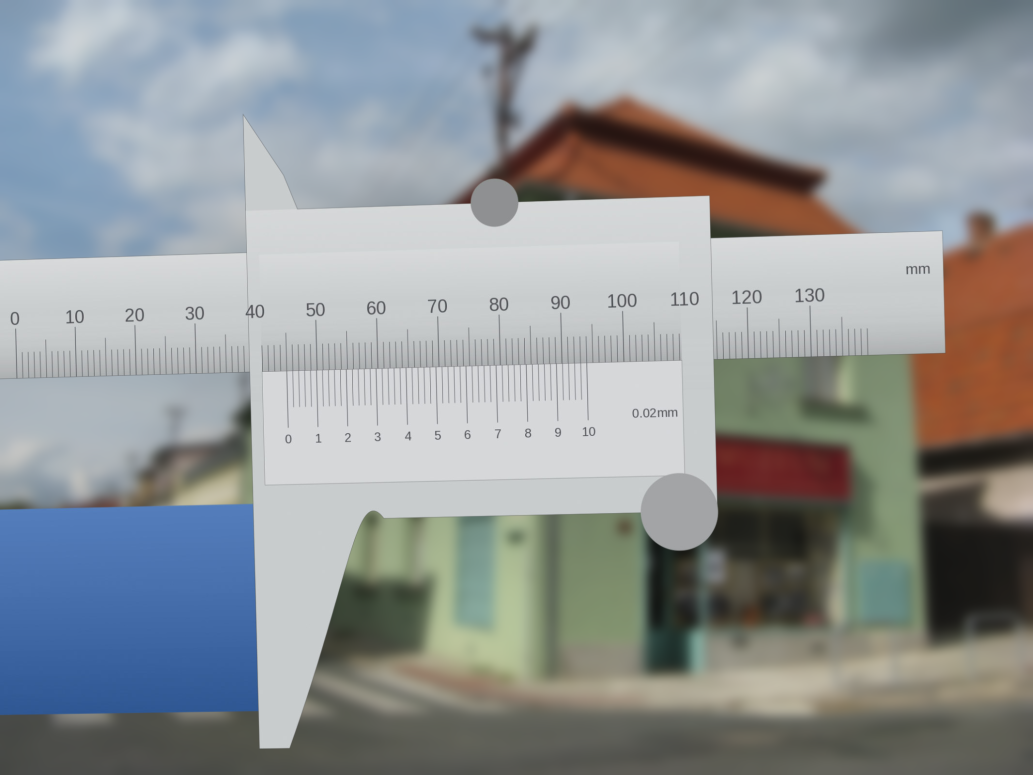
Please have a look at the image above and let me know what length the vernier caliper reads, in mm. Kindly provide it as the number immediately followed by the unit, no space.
45.0mm
